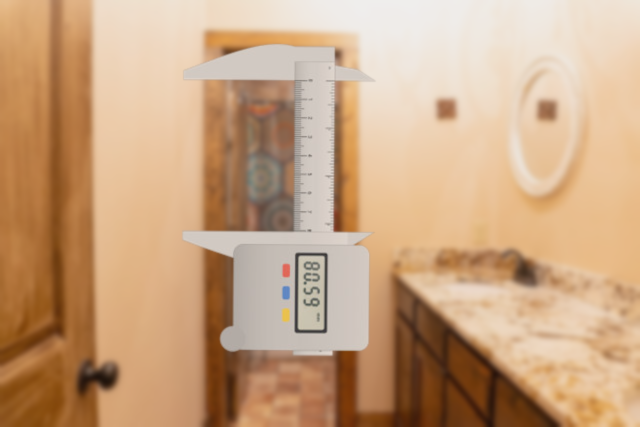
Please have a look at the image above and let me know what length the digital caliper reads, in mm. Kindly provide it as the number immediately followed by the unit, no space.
80.59mm
